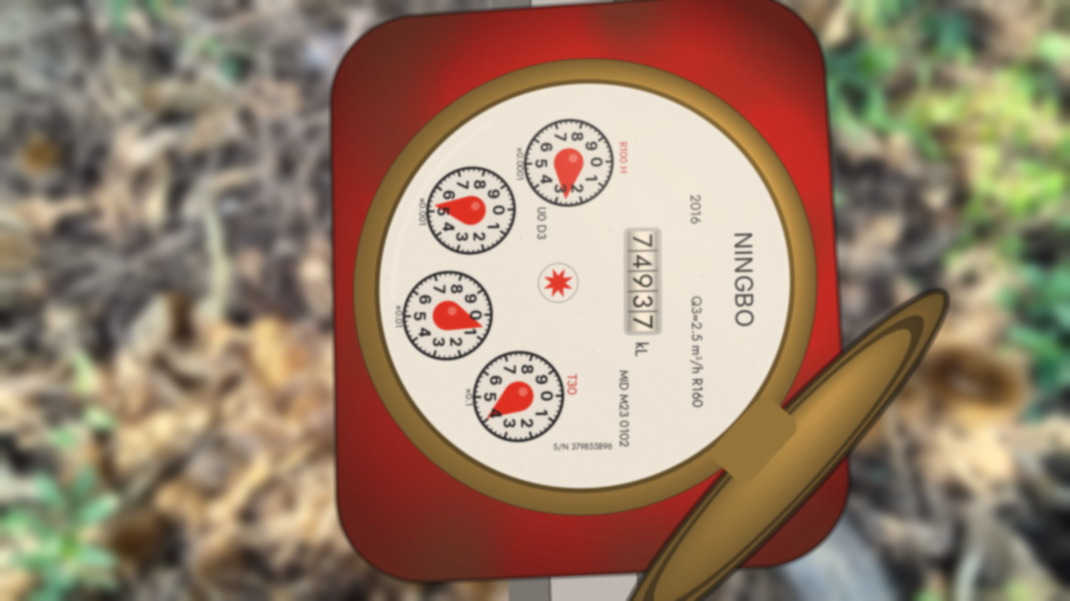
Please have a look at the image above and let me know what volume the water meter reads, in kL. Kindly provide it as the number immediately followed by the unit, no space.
74937.4052kL
